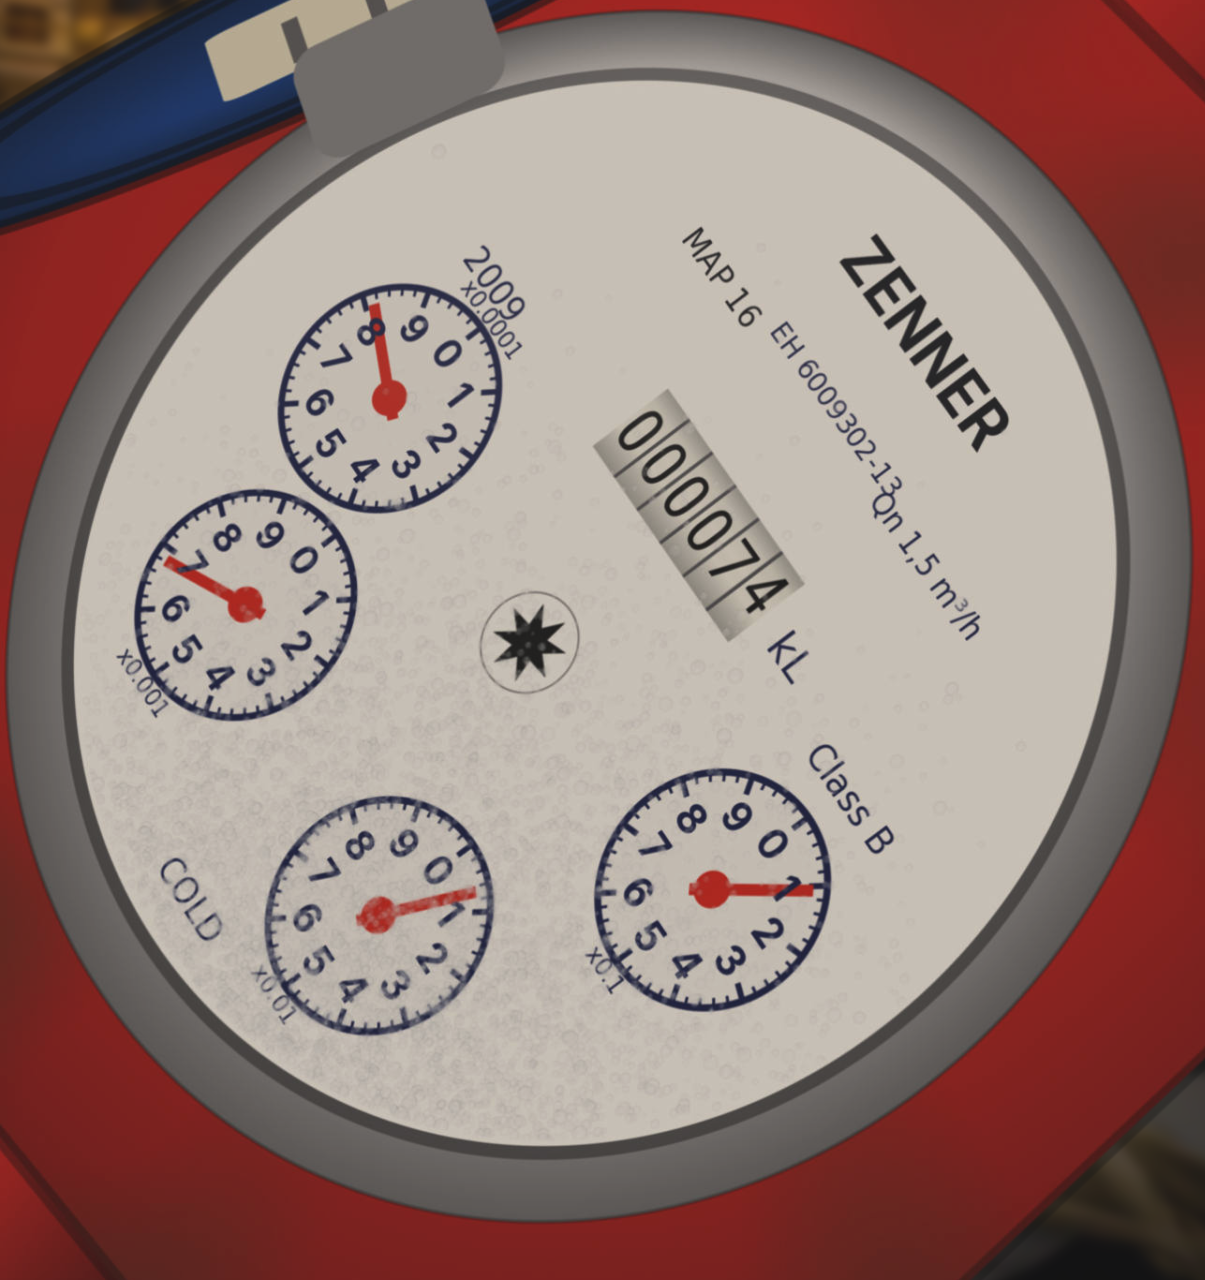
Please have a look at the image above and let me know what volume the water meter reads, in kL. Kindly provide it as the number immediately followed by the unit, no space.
74.1068kL
